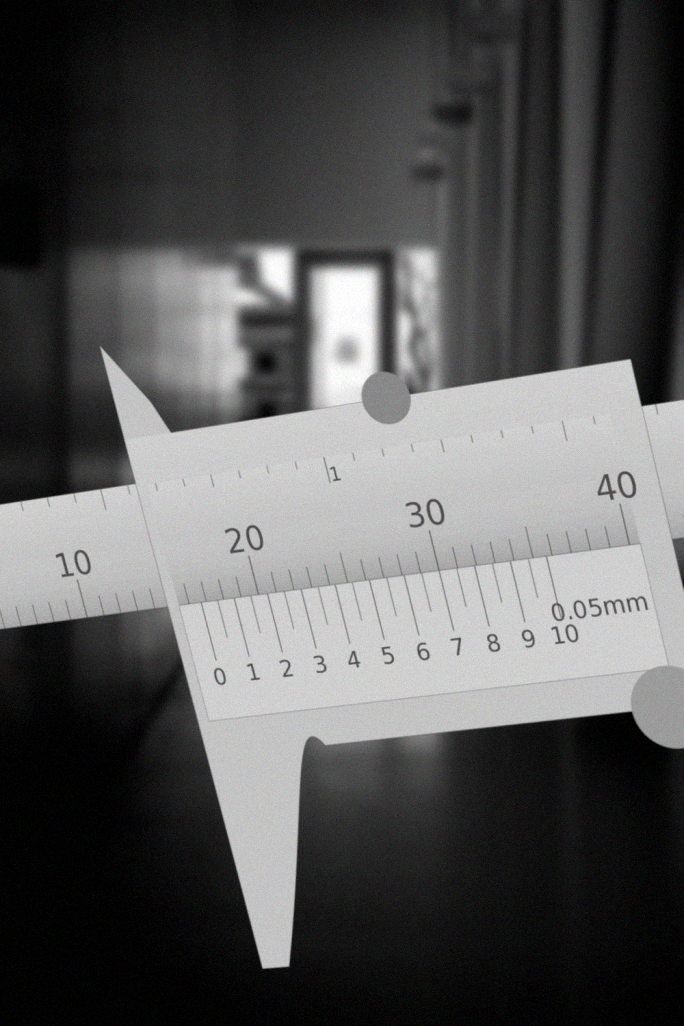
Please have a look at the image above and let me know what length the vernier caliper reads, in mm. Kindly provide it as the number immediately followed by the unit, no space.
16.7mm
